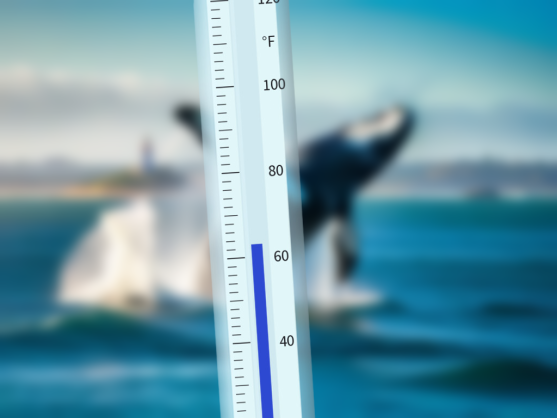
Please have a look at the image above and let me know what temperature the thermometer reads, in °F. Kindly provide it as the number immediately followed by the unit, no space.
63°F
